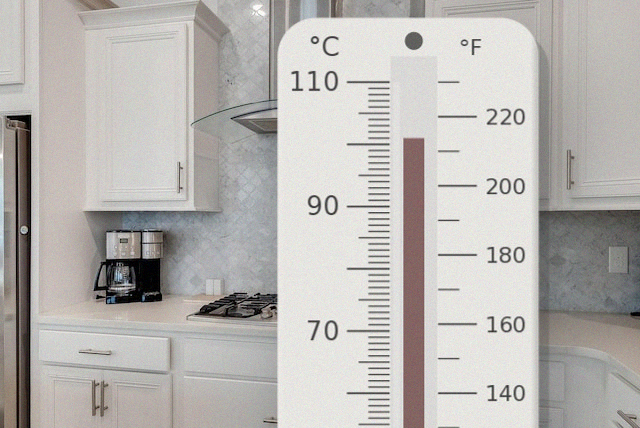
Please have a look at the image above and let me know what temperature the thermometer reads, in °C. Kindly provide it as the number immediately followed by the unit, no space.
101°C
